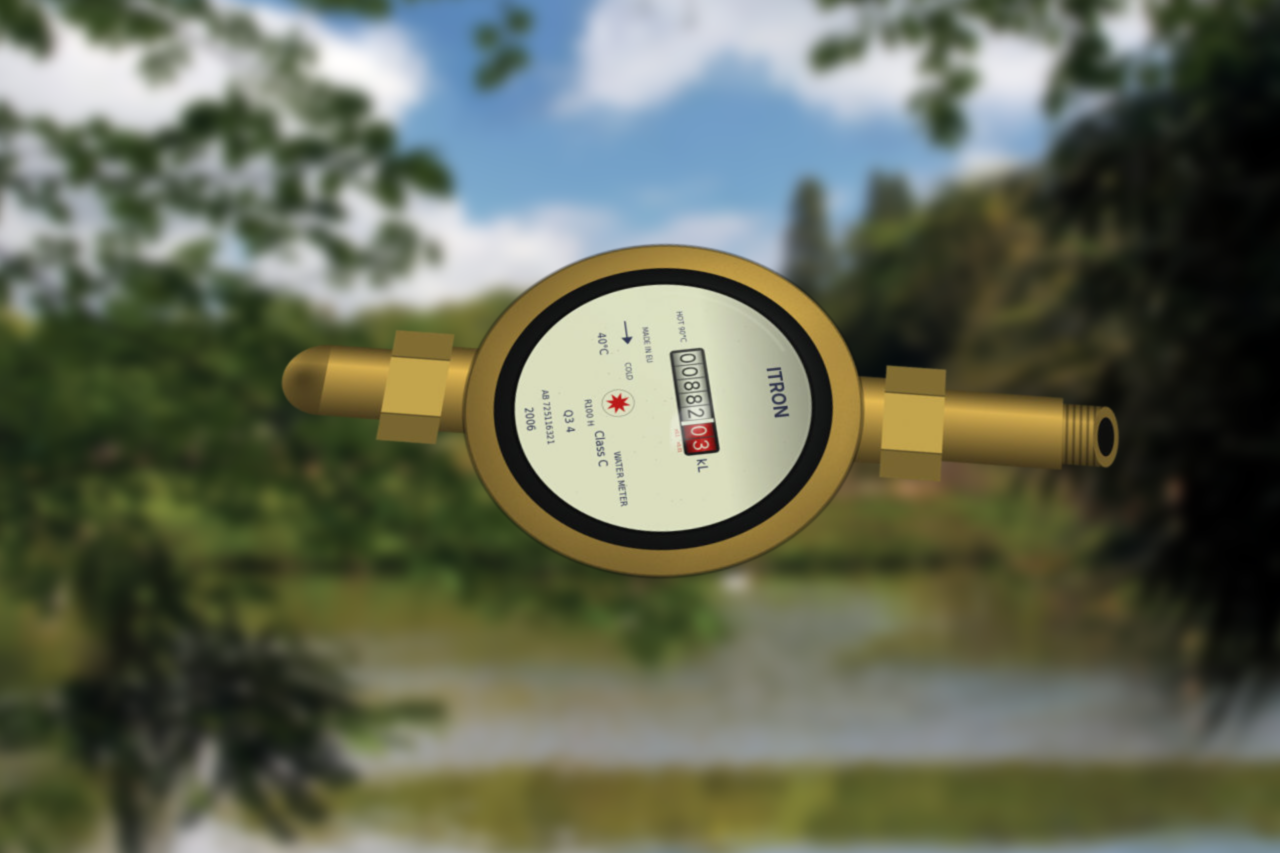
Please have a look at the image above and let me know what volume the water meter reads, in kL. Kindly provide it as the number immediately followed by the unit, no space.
882.03kL
